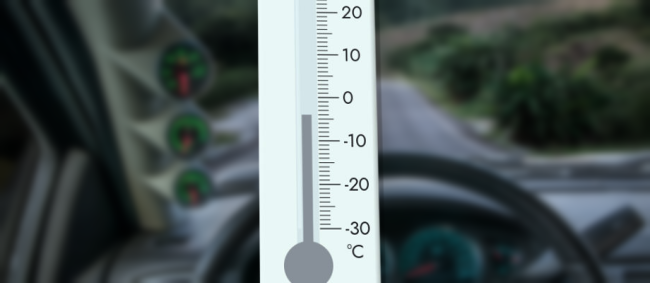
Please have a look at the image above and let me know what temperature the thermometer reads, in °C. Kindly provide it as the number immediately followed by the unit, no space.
-4°C
